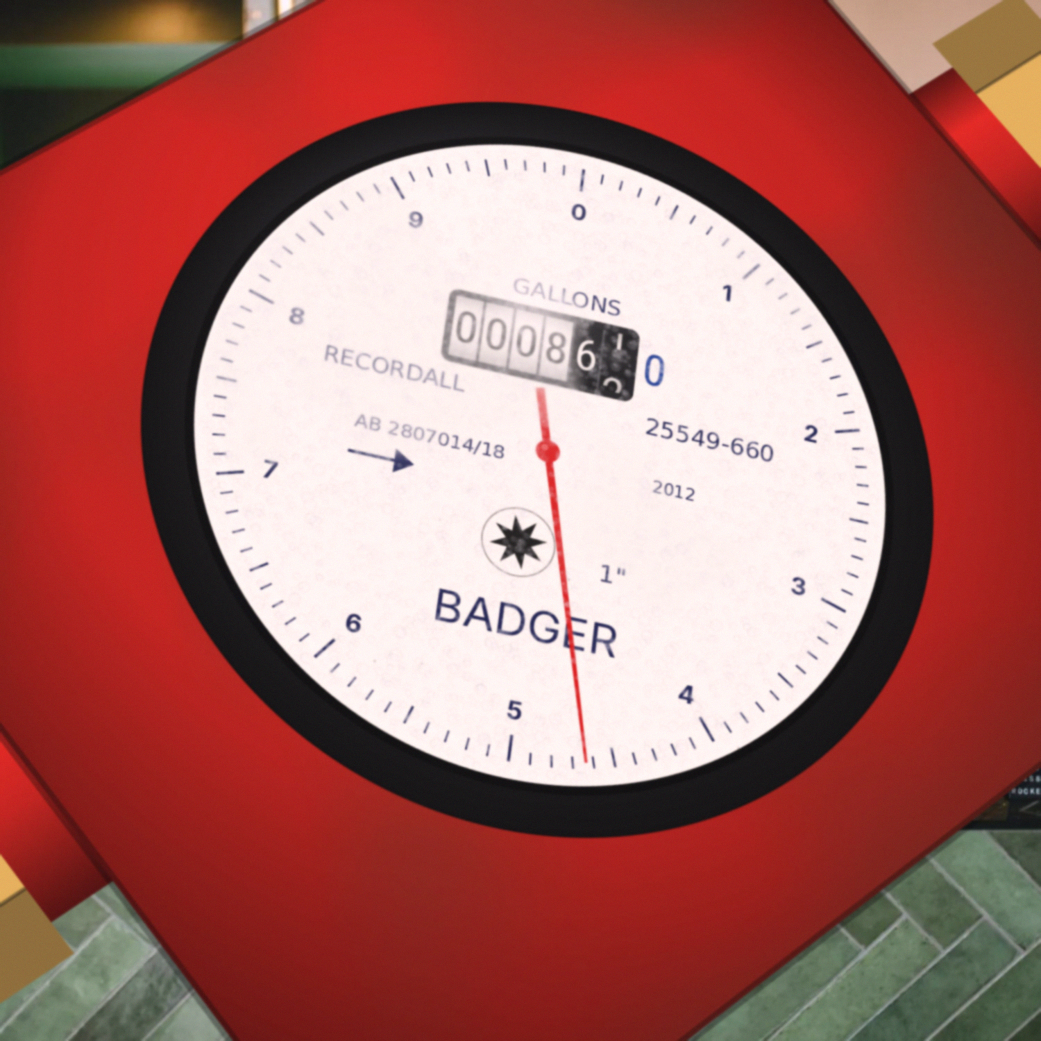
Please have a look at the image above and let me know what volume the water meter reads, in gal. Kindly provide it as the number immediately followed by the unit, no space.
8614.6gal
